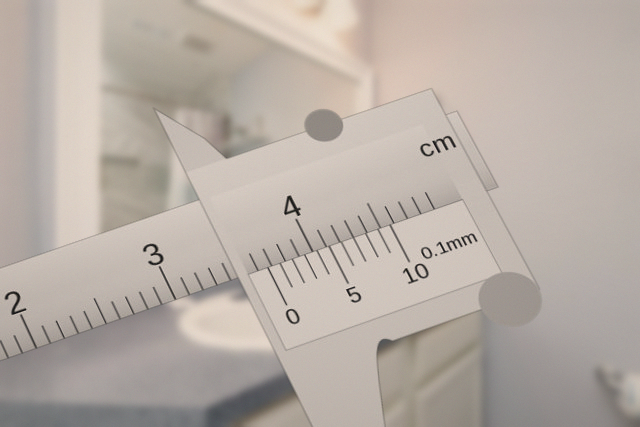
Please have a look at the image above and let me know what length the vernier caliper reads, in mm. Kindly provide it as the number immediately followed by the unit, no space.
36.7mm
